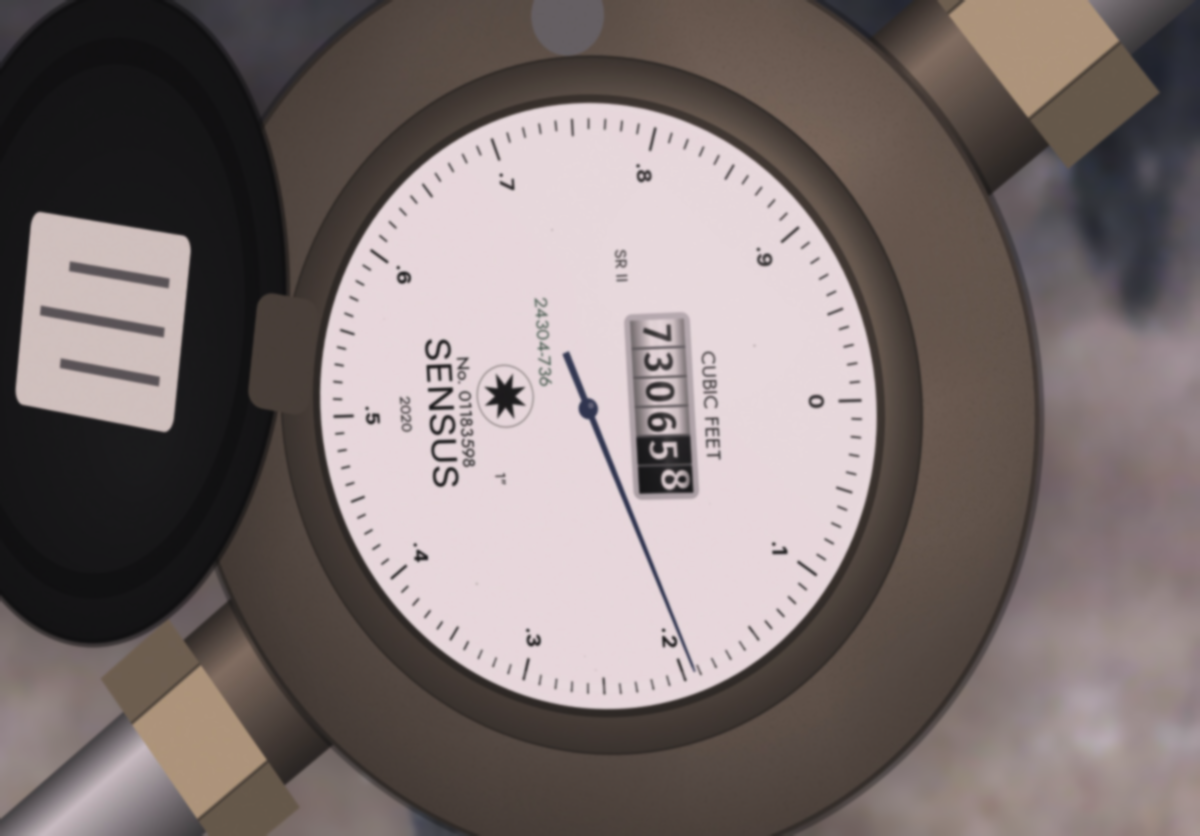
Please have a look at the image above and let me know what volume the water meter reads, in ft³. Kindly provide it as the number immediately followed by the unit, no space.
730658.19ft³
